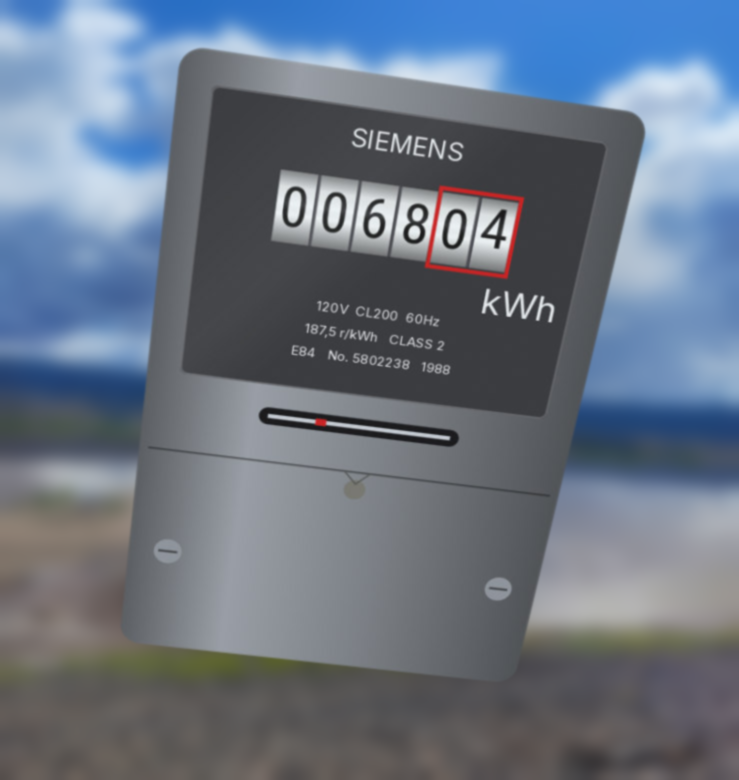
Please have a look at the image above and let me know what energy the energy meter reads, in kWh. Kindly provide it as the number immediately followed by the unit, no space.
68.04kWh
